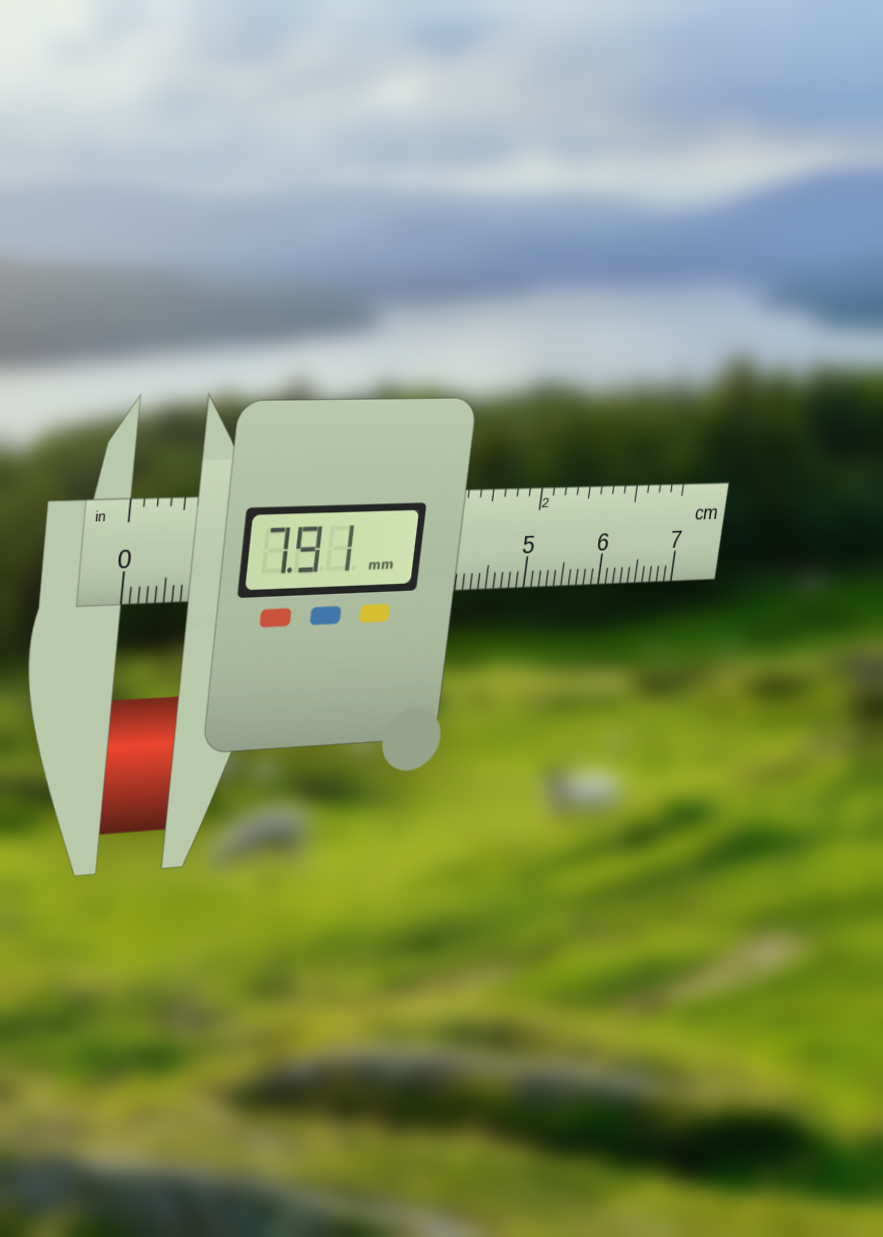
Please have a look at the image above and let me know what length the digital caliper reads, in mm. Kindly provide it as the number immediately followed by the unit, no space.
7.91mm
